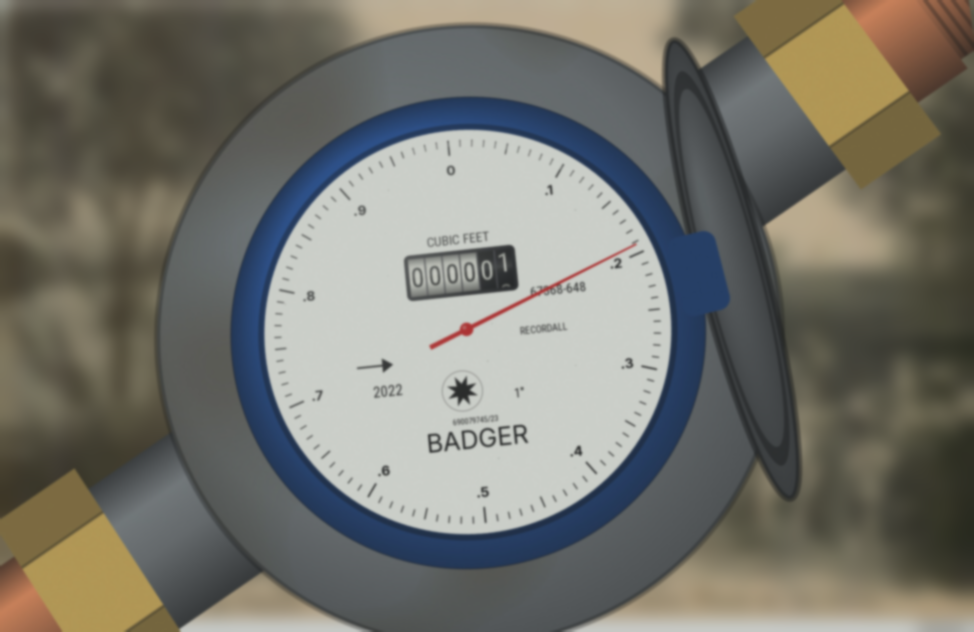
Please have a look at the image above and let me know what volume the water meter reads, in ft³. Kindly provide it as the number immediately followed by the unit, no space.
1.19ft³
